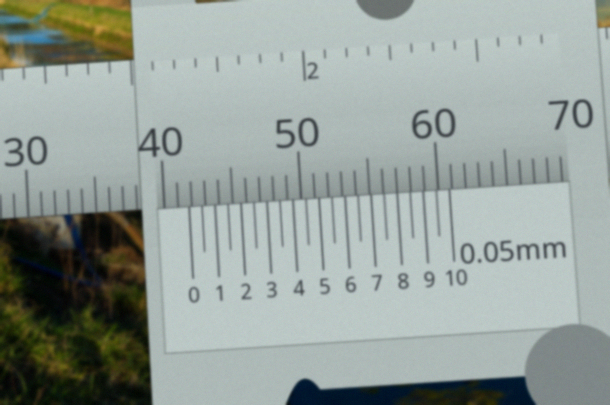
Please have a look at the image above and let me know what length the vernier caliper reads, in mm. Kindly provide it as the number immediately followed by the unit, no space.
41.8mm
